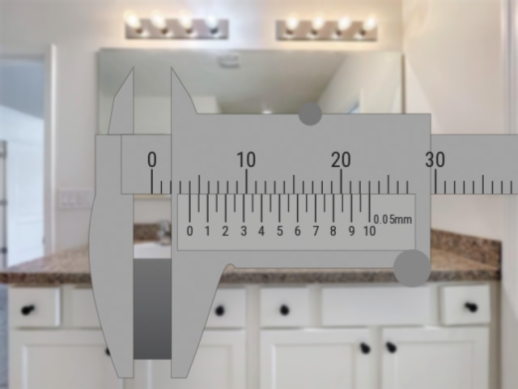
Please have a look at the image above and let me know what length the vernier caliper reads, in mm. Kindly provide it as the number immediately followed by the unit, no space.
4.0mm
